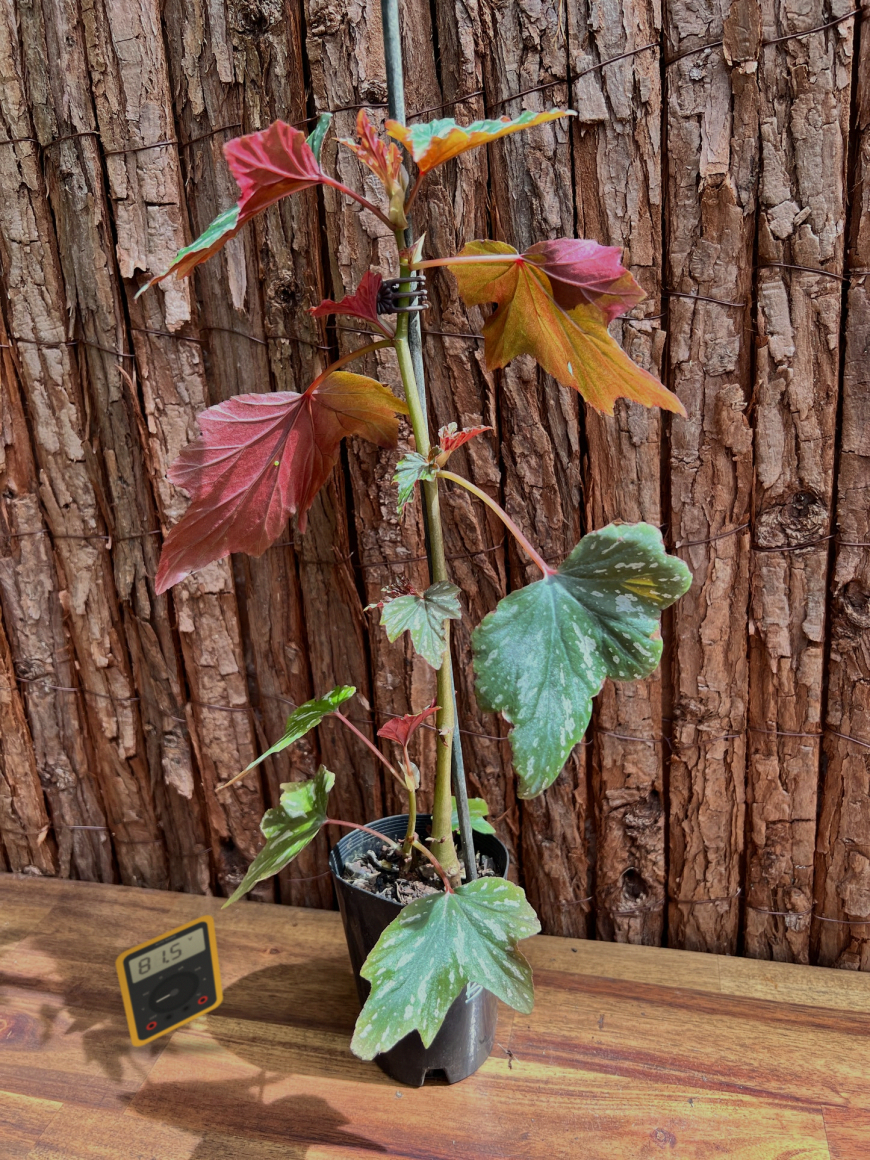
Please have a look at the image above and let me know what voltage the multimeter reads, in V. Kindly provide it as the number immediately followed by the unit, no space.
81.5V
